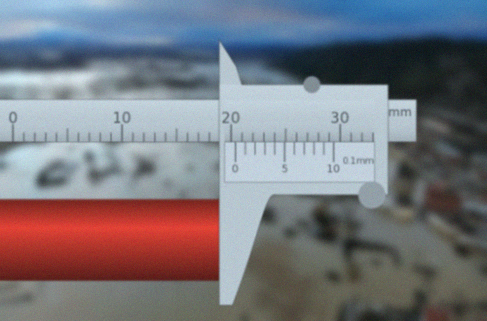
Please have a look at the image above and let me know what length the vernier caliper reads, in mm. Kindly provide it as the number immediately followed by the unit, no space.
20.4mm
